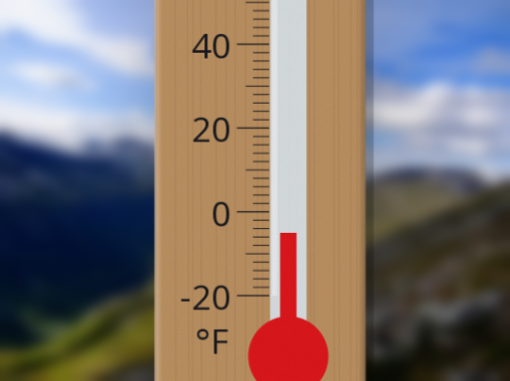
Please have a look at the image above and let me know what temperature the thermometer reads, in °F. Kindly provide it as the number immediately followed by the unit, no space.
-5°F
